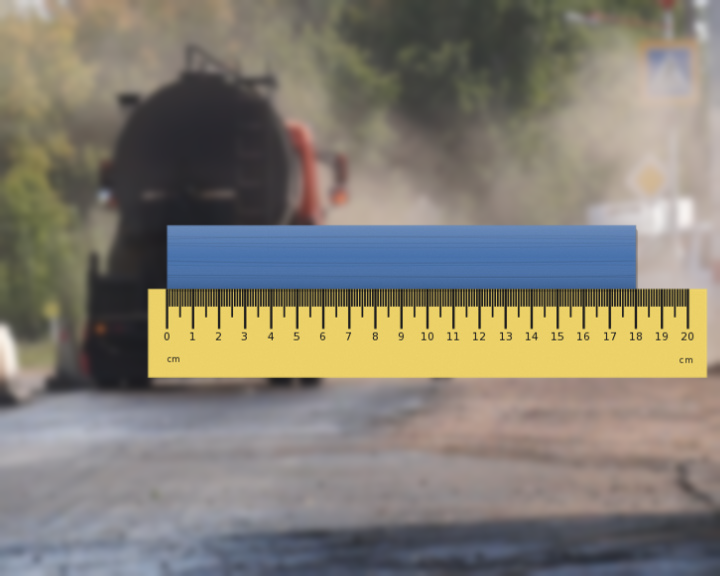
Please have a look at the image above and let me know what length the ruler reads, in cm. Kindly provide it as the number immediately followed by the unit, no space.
18cm
